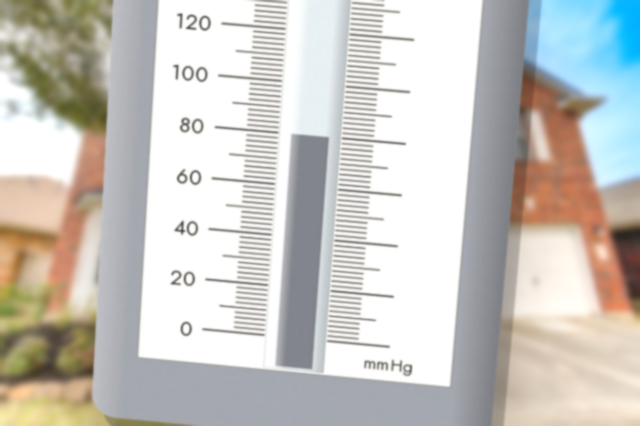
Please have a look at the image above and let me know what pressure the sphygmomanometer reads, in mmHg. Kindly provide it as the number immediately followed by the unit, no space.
80mmHg
